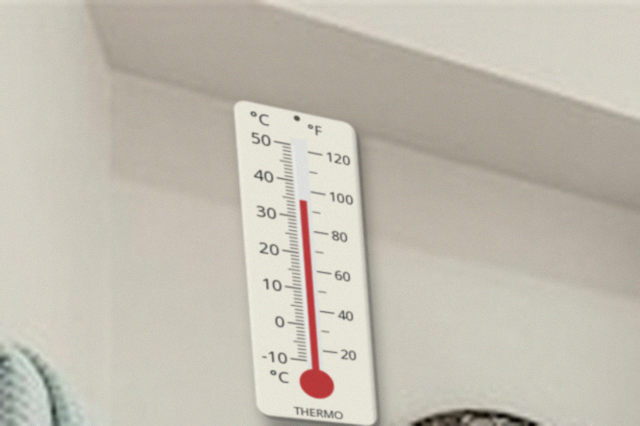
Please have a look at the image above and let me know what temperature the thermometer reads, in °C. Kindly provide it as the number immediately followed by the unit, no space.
35°C
